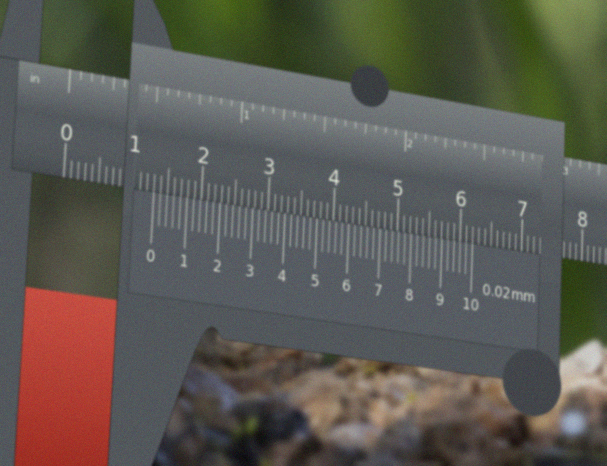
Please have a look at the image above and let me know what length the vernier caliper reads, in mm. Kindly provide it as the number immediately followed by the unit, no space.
13.0mm
